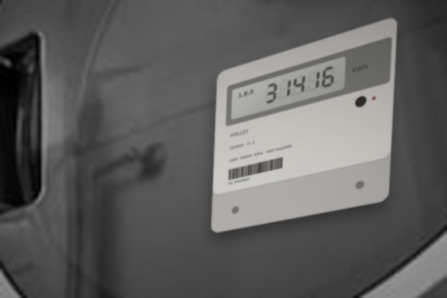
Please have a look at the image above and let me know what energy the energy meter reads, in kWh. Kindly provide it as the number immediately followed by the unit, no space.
31416kWh
